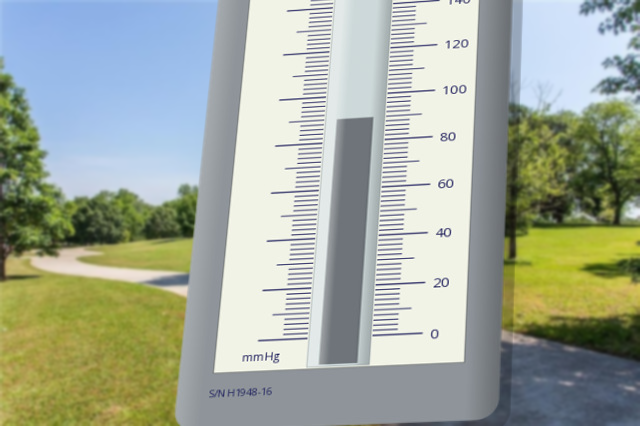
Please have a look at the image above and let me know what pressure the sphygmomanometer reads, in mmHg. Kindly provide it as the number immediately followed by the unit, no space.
90mmHg
